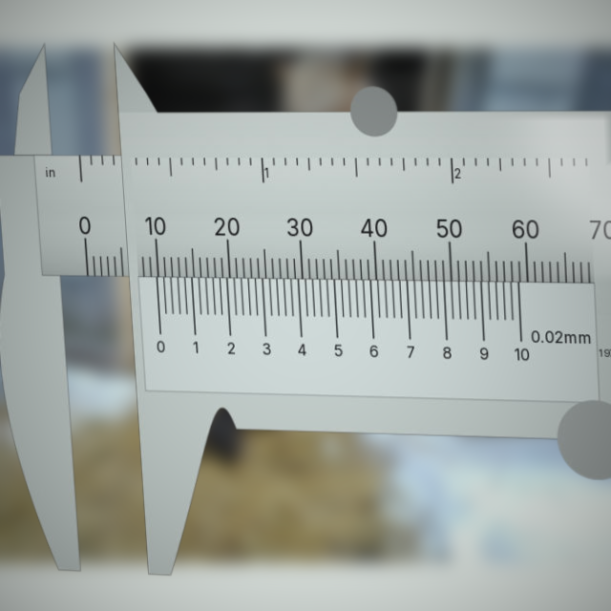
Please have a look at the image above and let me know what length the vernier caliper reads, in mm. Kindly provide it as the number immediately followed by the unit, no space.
9.8mm
